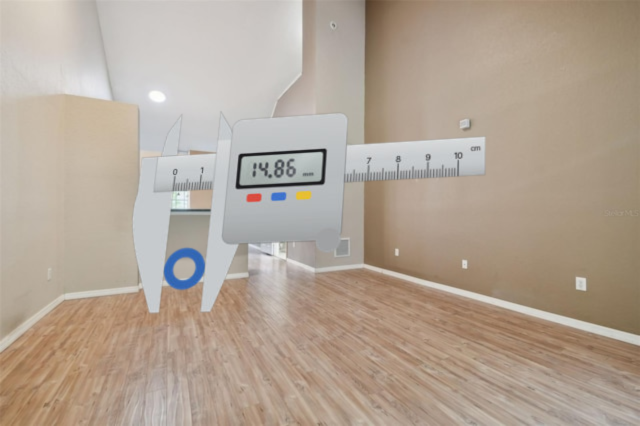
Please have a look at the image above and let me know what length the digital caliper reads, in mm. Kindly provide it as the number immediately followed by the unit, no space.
14.86mm
